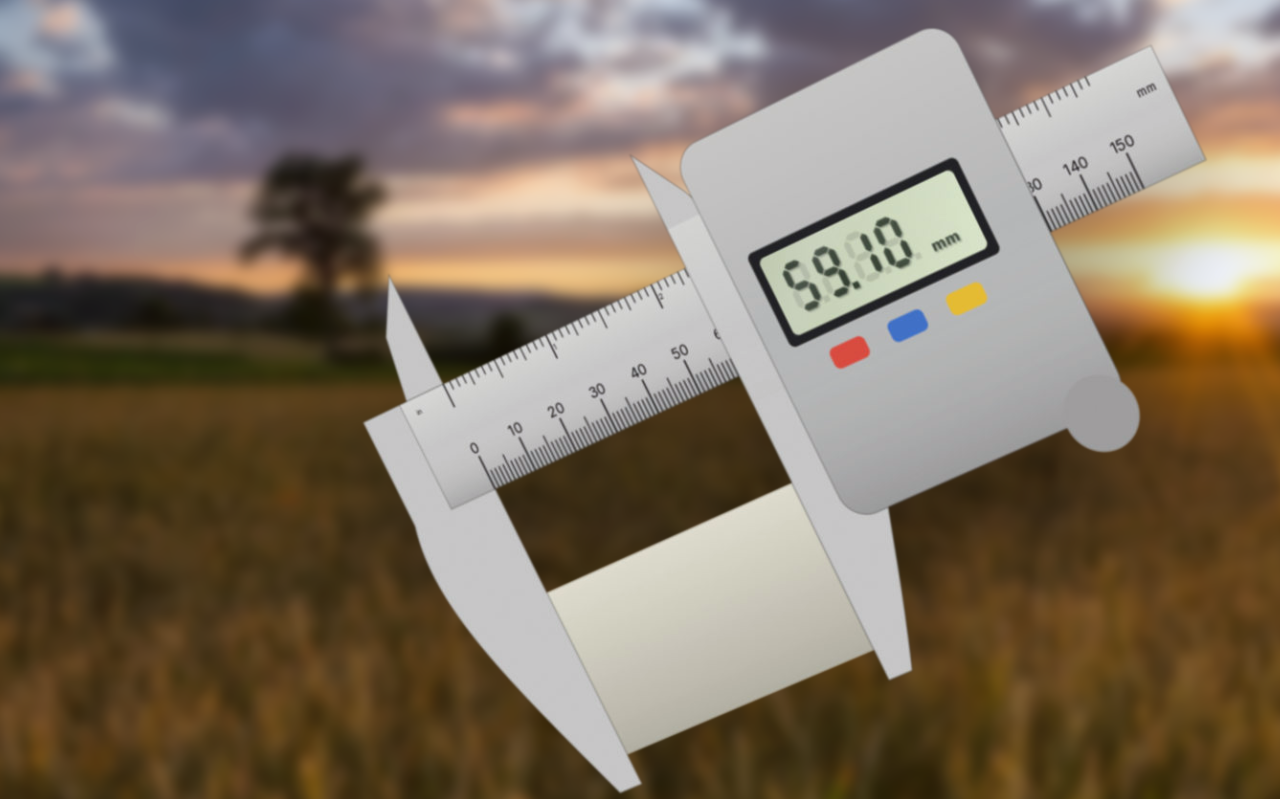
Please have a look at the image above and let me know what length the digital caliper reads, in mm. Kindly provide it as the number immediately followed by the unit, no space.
59.10mm
